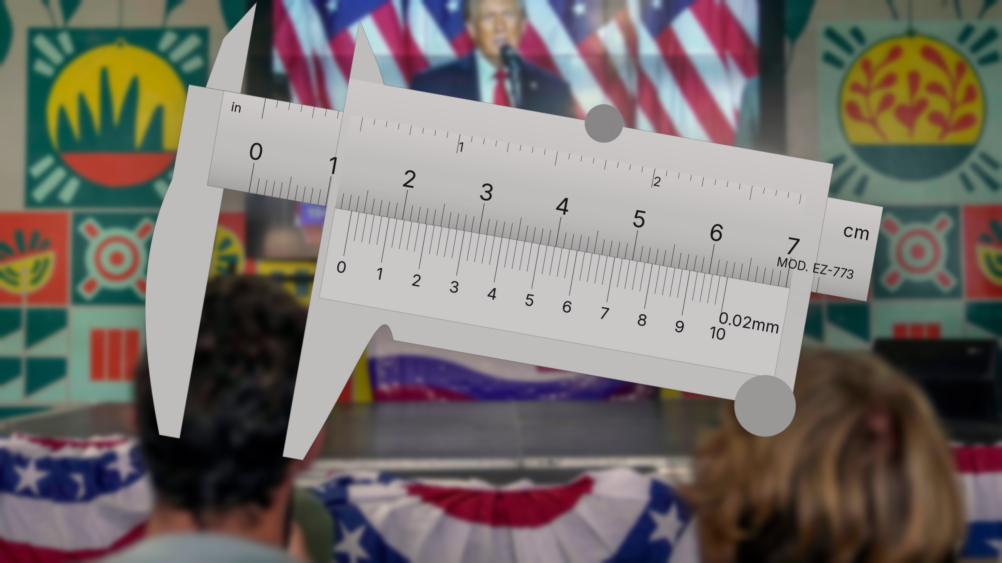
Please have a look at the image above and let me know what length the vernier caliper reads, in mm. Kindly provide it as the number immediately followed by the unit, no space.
13.4mm
